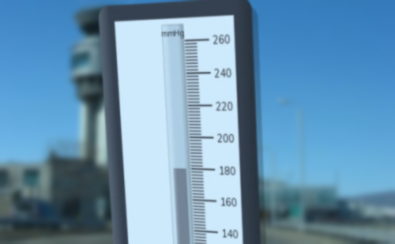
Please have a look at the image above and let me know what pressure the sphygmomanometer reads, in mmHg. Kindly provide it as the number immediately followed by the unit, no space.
180mmHg
